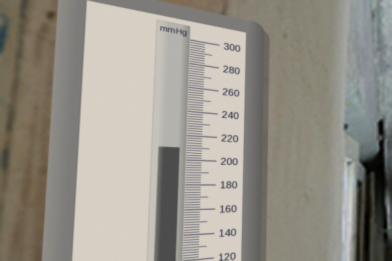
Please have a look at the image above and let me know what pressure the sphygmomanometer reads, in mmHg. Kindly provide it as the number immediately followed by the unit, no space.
210mmHg
